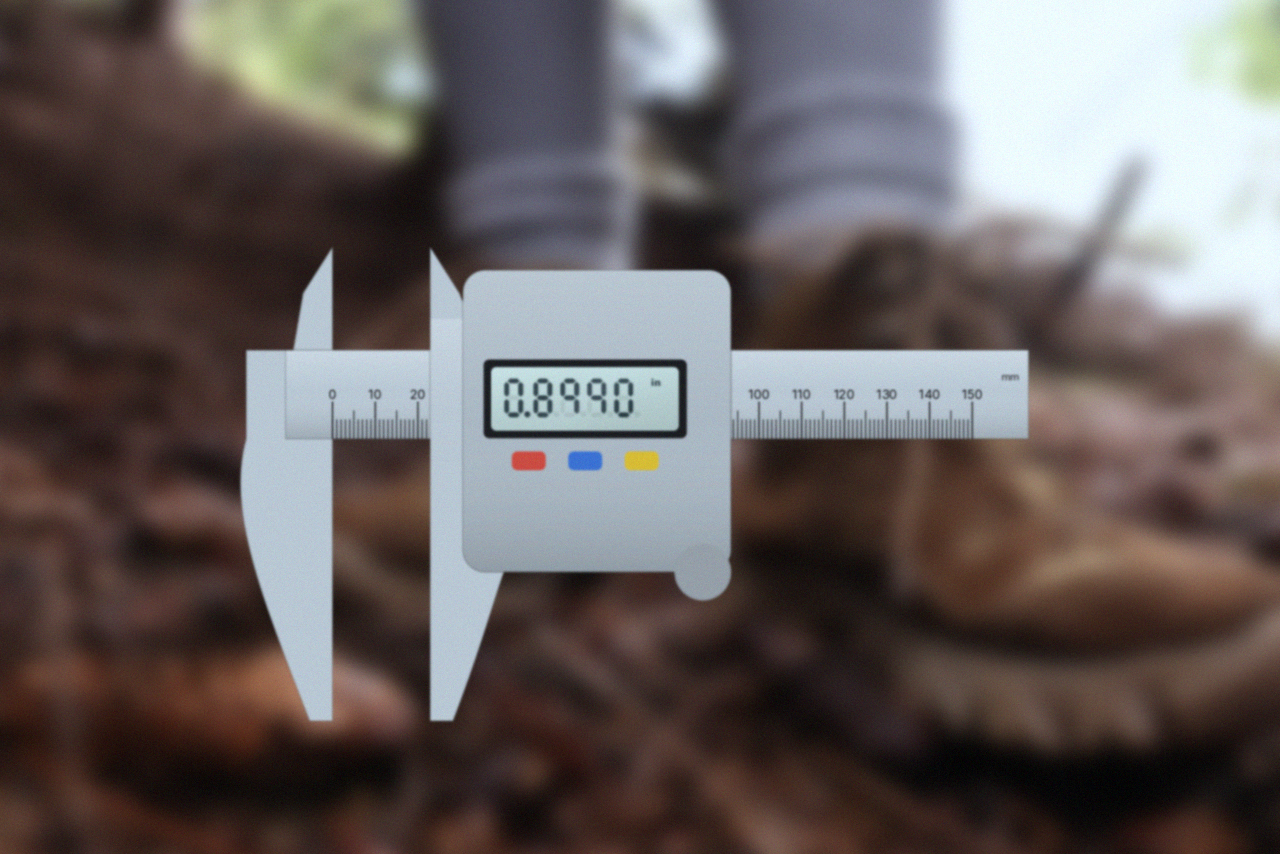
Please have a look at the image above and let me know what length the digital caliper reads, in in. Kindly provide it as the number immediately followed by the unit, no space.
0.8990in
